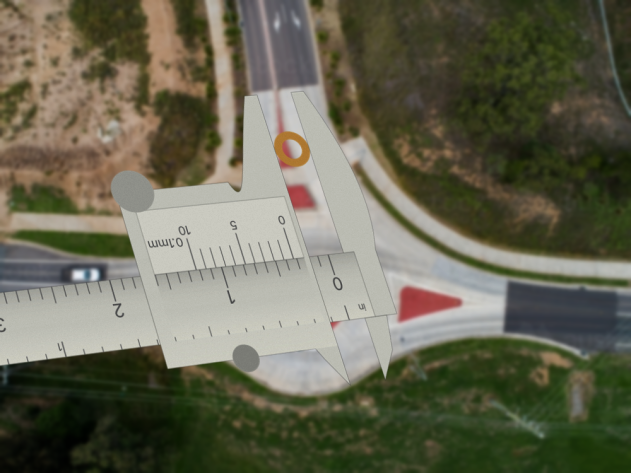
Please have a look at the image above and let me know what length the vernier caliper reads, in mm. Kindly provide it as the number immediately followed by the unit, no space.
3.3mm
